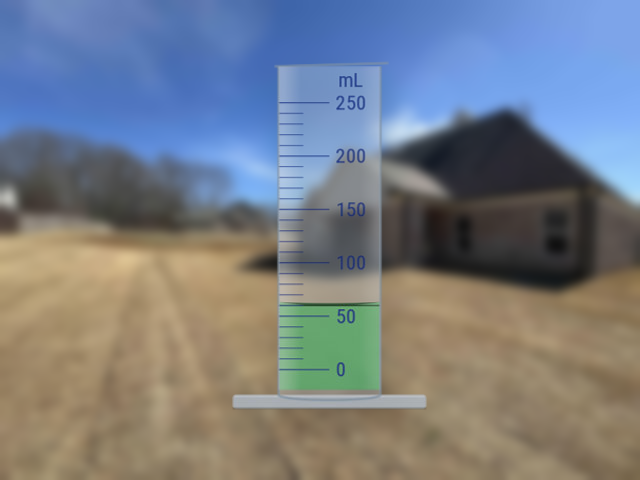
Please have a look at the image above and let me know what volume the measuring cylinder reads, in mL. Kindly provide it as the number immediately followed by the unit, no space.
60mL
